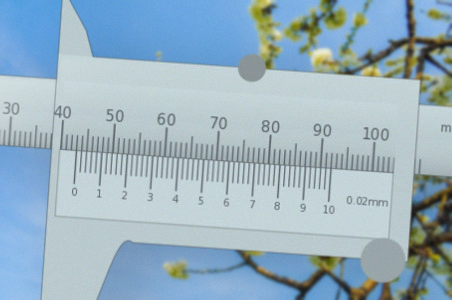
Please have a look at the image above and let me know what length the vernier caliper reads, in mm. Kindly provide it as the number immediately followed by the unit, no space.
43.0mm
